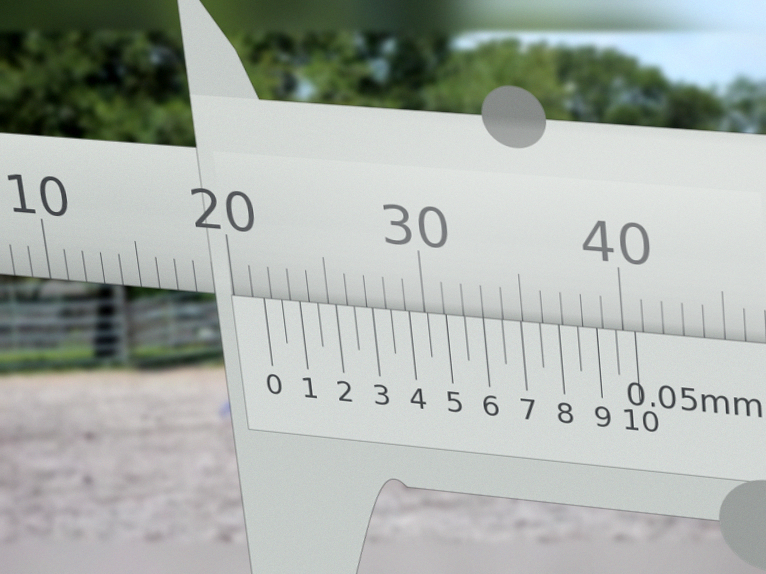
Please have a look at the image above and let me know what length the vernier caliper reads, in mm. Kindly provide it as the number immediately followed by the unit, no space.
21.6mm
